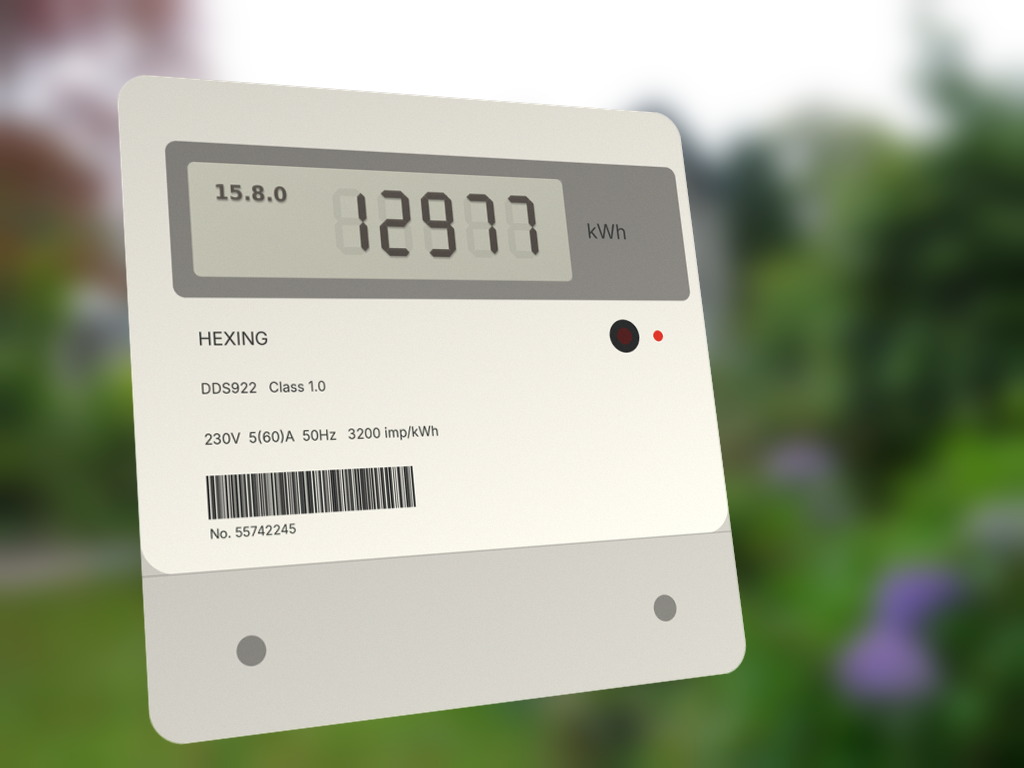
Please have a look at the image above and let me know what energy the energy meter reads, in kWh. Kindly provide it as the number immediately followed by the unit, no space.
12977kWh
